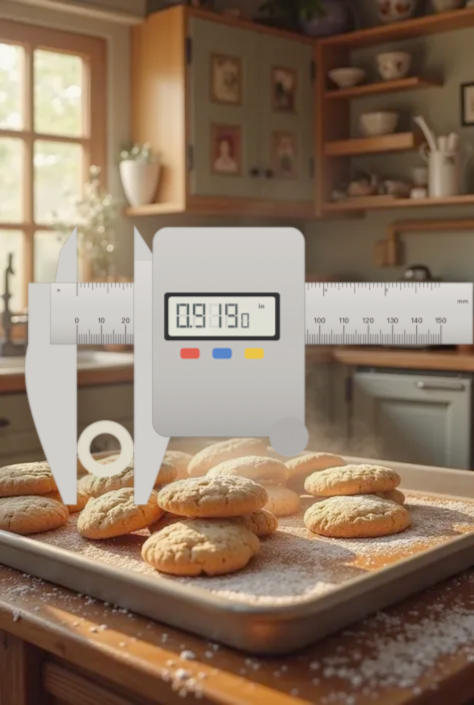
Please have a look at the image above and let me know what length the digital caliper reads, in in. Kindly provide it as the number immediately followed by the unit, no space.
0.9190in
